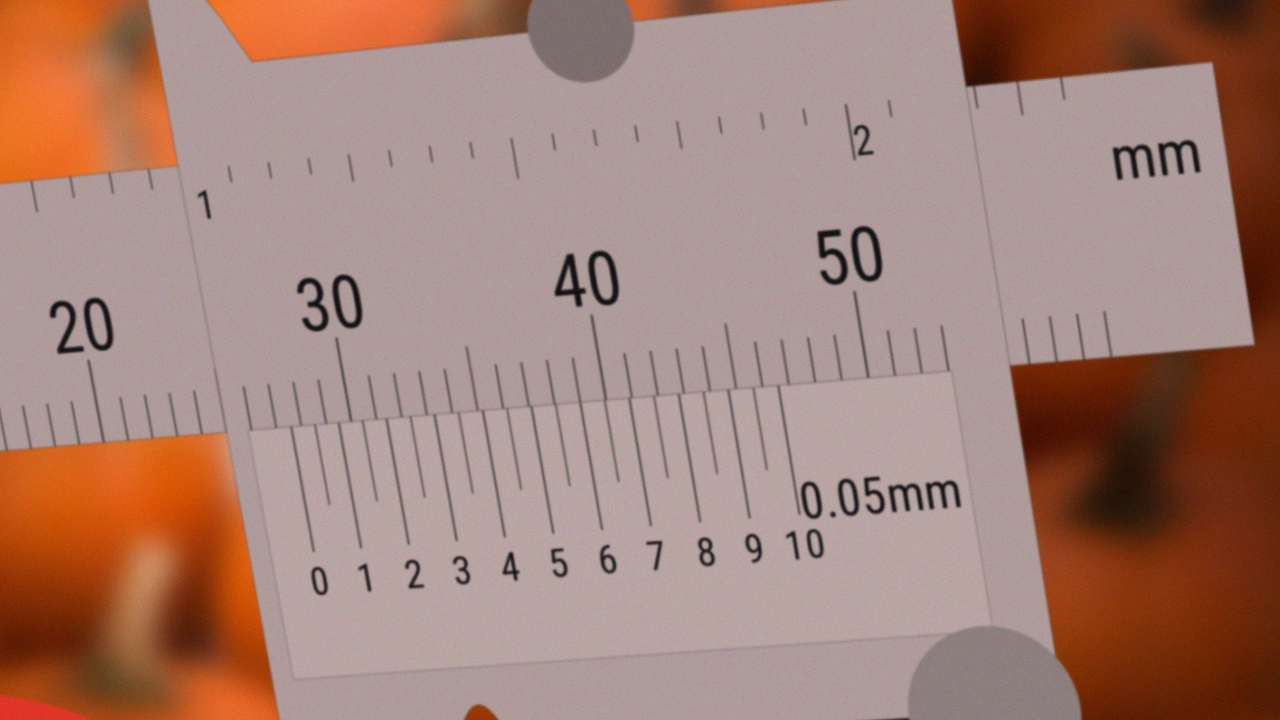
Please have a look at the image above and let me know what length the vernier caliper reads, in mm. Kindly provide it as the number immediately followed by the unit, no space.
27.6mm
